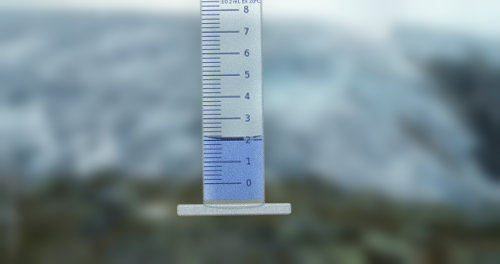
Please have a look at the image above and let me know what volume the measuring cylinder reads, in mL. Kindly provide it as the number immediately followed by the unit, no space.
2mL
